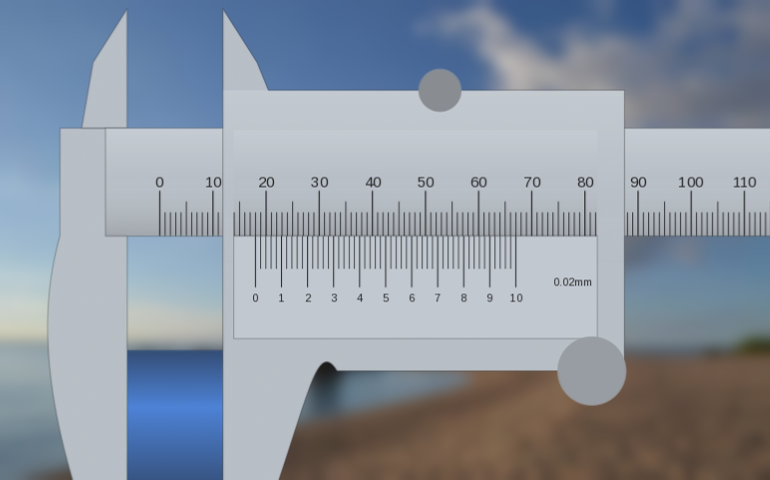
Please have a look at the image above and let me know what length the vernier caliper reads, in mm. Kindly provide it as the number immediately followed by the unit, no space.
18.0mm
